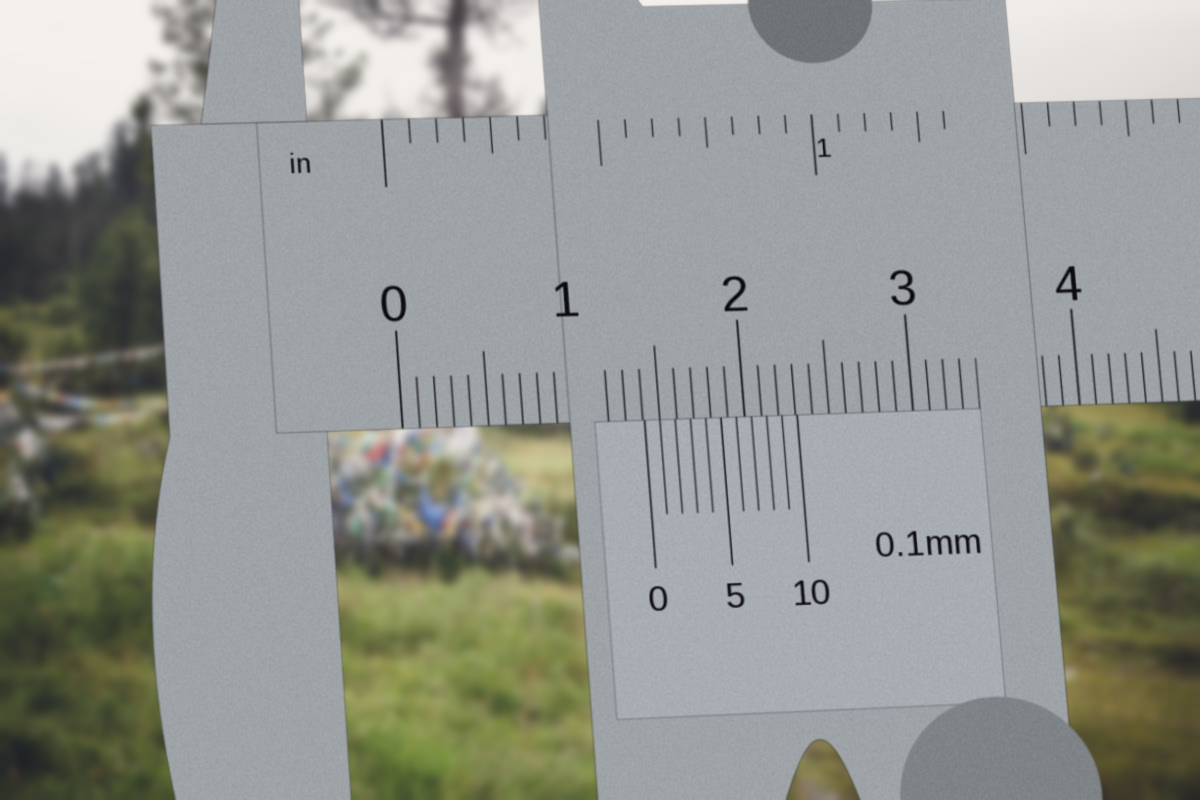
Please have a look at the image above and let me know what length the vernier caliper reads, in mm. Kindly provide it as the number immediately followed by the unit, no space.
14.1mm
